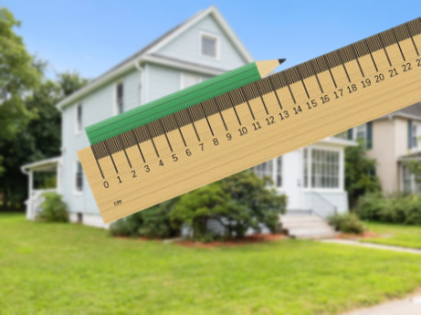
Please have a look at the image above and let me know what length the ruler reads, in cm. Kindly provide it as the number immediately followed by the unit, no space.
14.5cm
